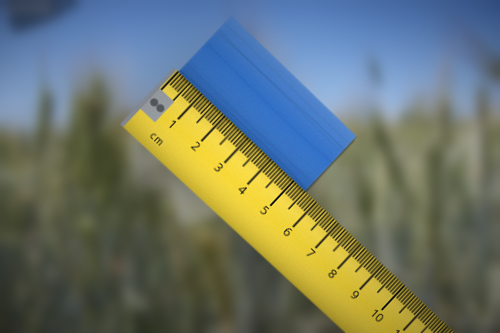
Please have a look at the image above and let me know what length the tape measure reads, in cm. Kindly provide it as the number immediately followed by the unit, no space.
5.5cm
